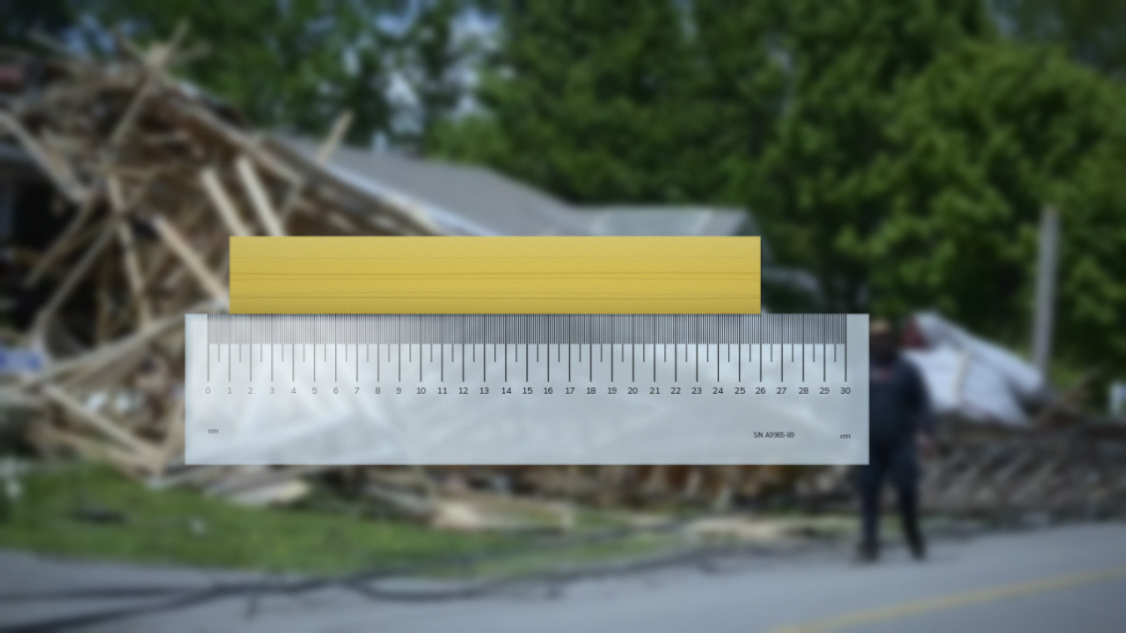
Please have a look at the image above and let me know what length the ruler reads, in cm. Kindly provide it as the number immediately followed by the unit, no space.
25cm
